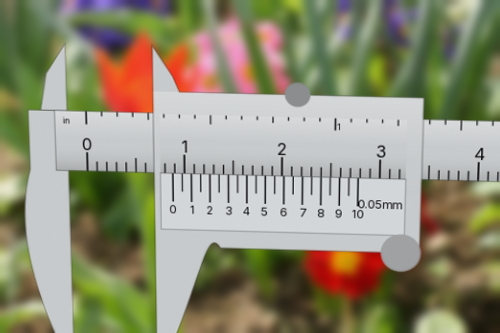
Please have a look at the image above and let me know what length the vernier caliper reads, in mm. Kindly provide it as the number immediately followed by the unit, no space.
8.8mm
